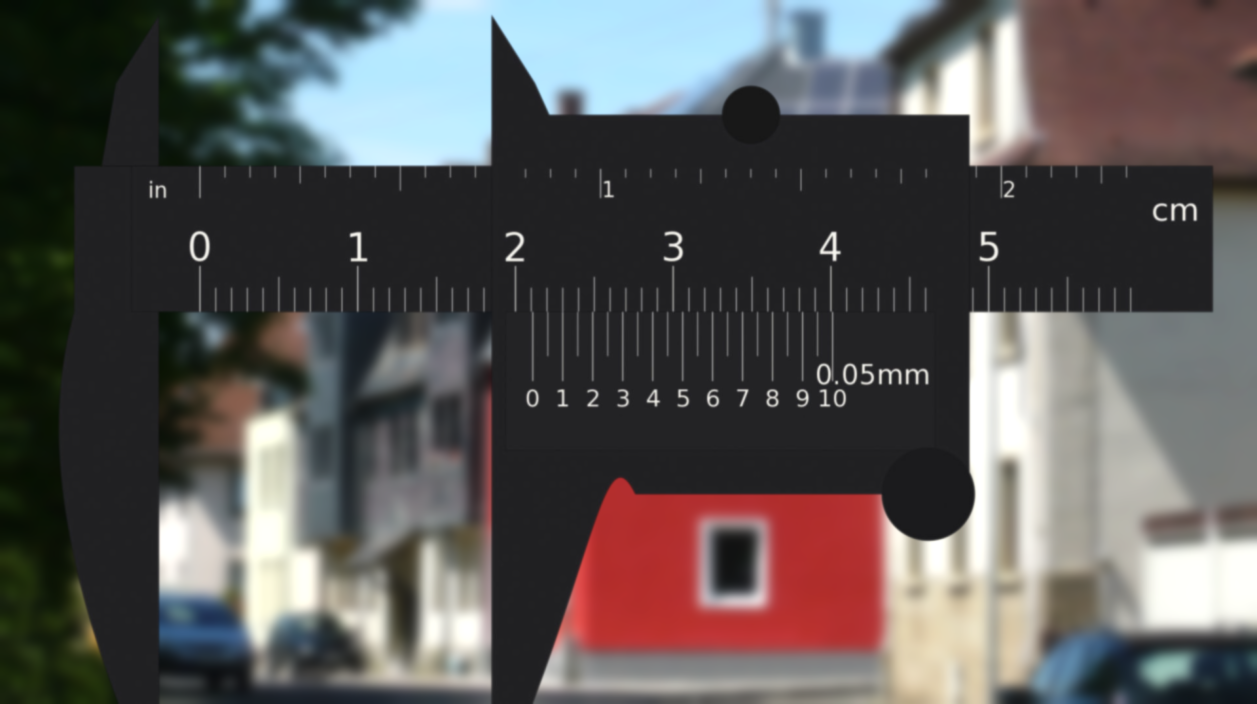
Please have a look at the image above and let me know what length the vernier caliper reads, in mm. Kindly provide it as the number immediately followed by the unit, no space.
21.1mm
